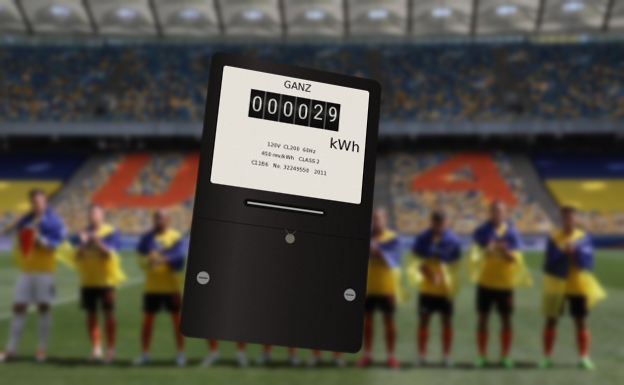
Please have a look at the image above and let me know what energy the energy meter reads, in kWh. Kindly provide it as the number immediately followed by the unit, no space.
29kWh
